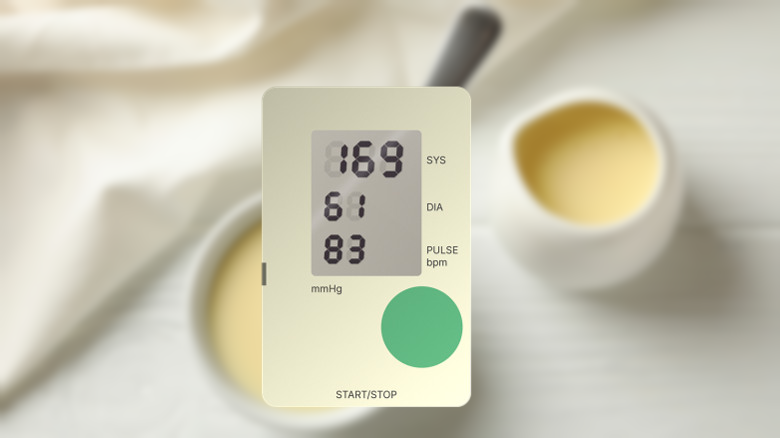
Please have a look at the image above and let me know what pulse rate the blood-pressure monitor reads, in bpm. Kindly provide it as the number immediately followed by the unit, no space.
83bpm
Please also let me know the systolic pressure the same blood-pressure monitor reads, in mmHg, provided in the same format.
169mmHg
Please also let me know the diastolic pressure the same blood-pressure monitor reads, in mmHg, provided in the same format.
61mmHg
